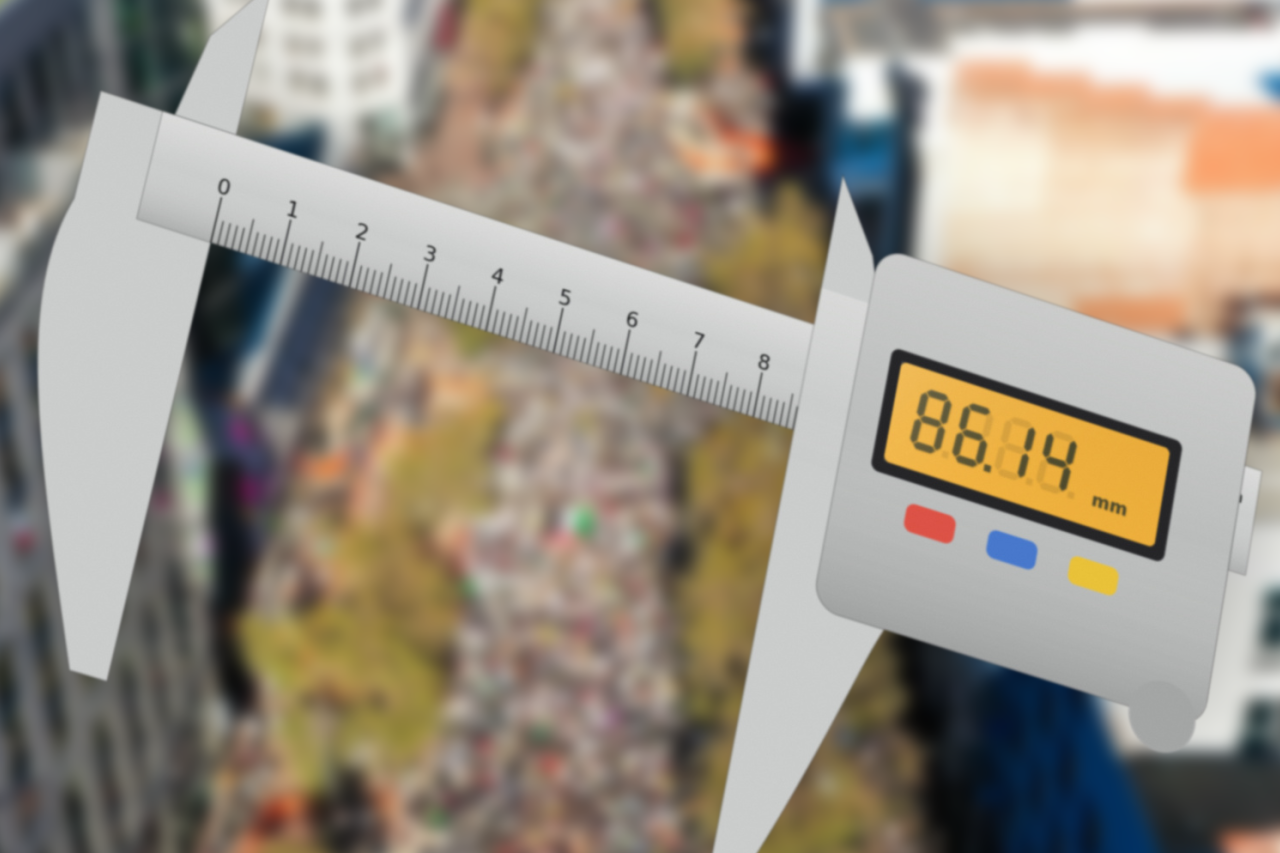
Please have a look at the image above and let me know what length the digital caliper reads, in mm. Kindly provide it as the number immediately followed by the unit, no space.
86.14mm
